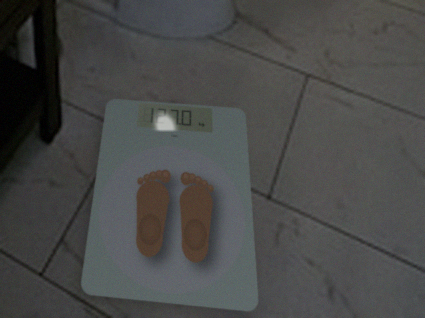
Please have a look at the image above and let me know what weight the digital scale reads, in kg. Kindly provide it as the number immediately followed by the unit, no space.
127.0kg
